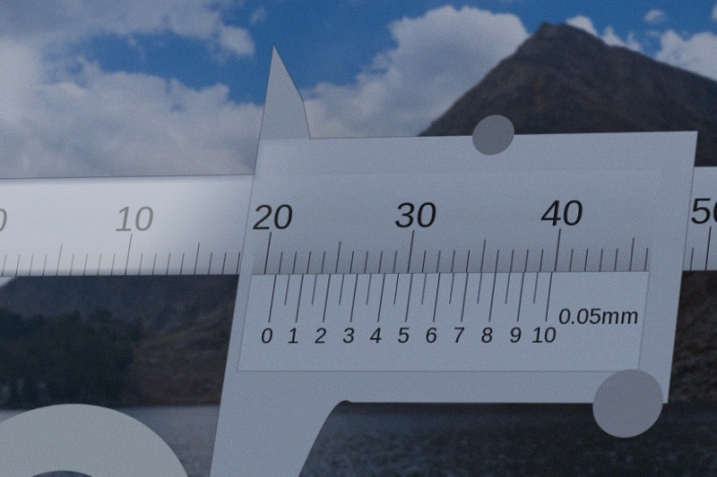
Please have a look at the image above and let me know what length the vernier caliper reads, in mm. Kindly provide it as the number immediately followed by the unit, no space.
20.8mm
